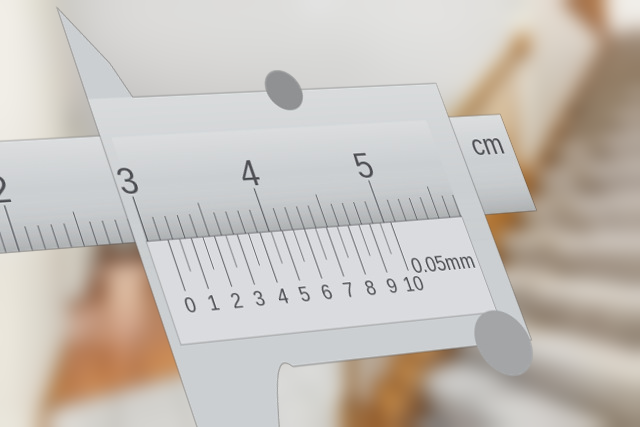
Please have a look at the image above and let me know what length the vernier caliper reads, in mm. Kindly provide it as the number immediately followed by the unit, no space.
31.6mm
